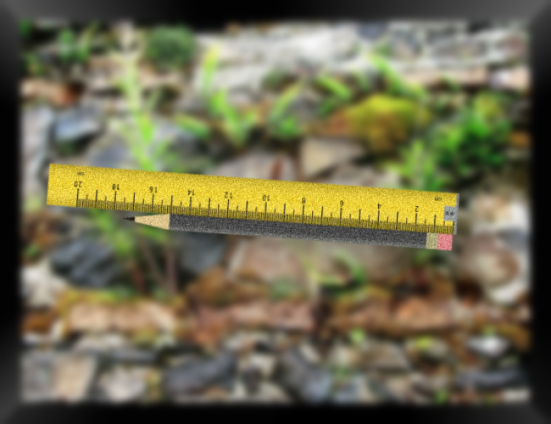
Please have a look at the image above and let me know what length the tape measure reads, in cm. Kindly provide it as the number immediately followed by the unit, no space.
17.5cm
